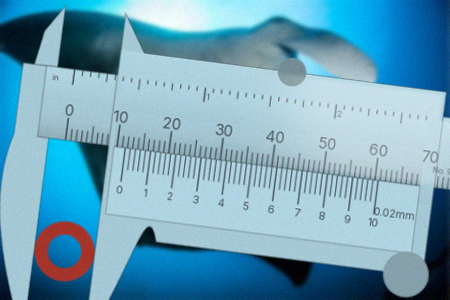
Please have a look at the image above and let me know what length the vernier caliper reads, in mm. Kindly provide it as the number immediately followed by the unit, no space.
11.6mm
